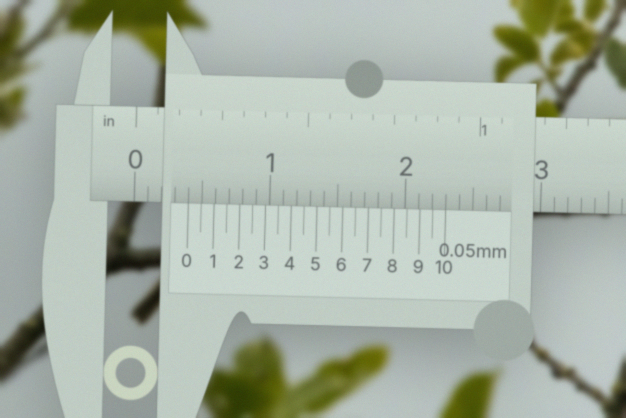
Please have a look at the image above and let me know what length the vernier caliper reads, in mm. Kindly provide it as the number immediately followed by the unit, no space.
4.0mm
